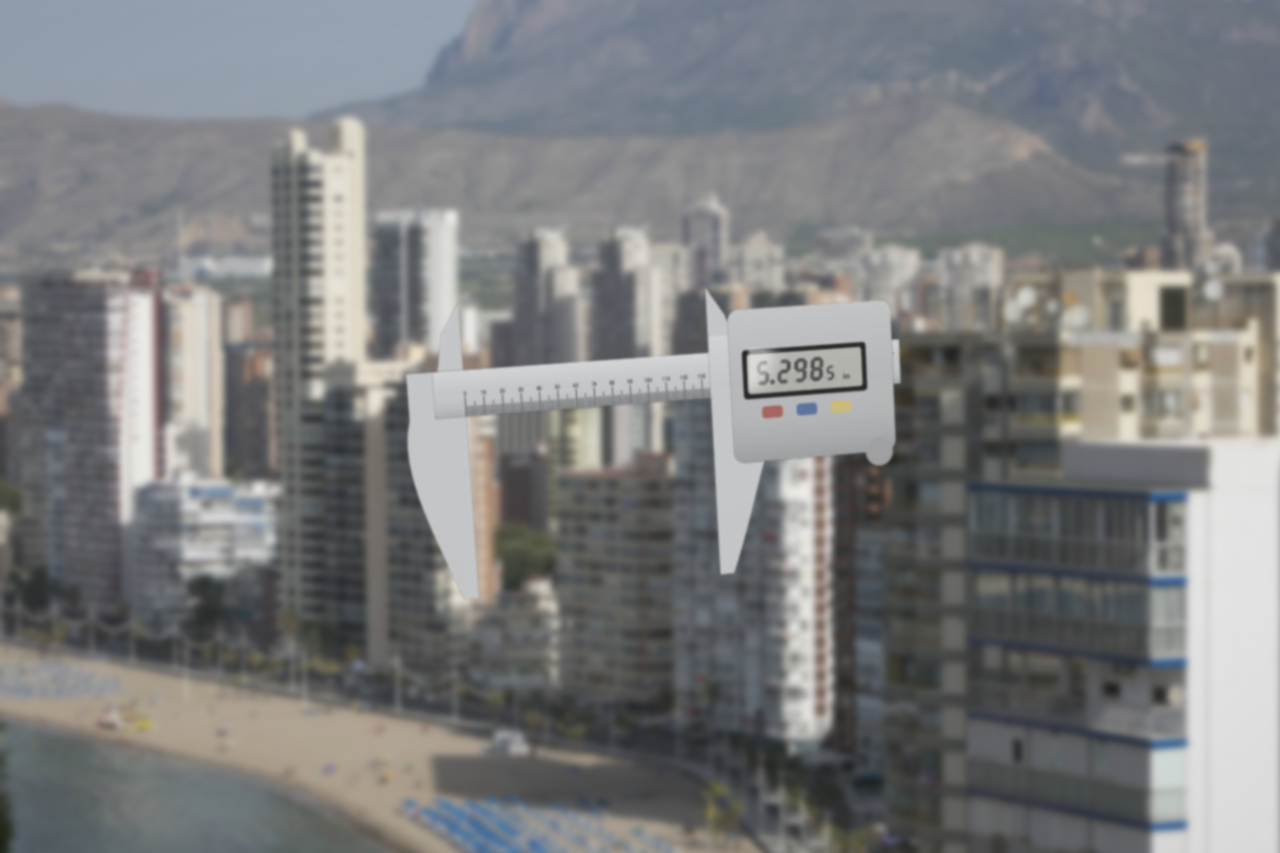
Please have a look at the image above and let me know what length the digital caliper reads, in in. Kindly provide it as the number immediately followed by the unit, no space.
5.2985in
